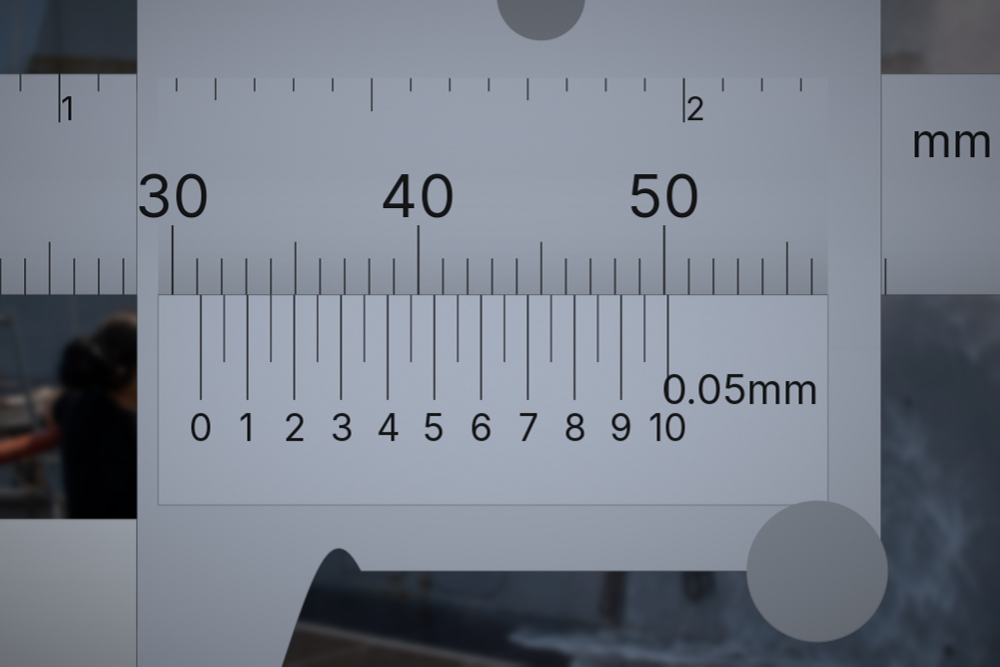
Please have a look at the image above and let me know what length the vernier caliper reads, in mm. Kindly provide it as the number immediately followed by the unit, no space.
31.15mm
